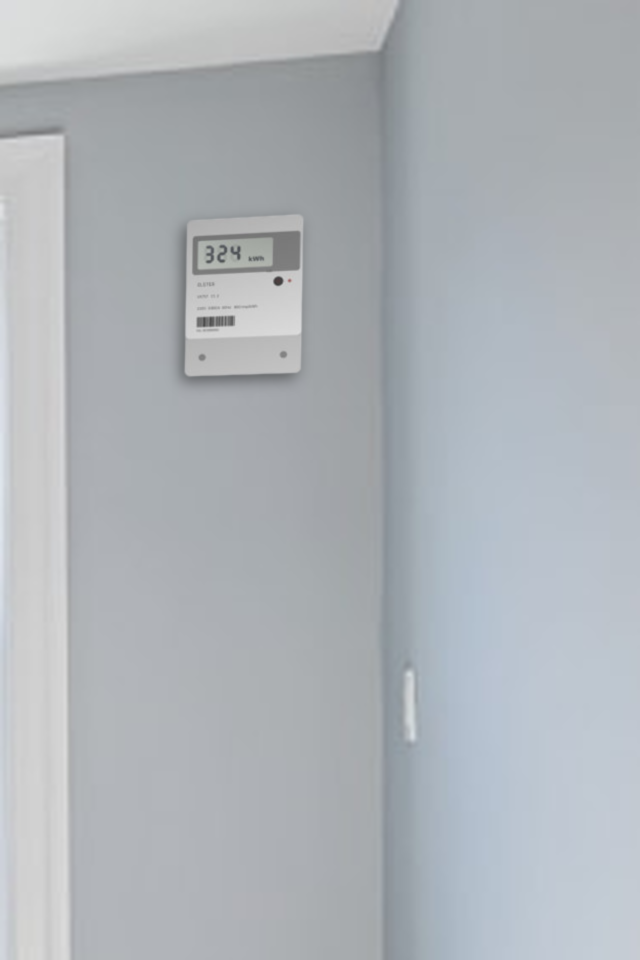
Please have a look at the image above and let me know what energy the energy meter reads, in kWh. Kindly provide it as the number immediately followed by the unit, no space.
324kWh
